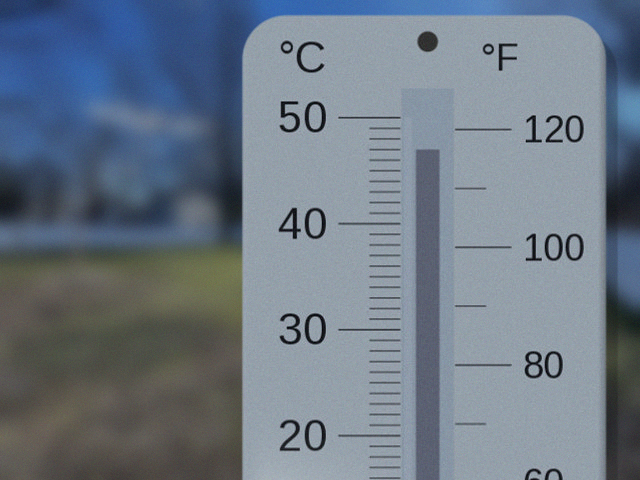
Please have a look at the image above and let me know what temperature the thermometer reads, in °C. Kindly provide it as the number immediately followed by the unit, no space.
47°C
